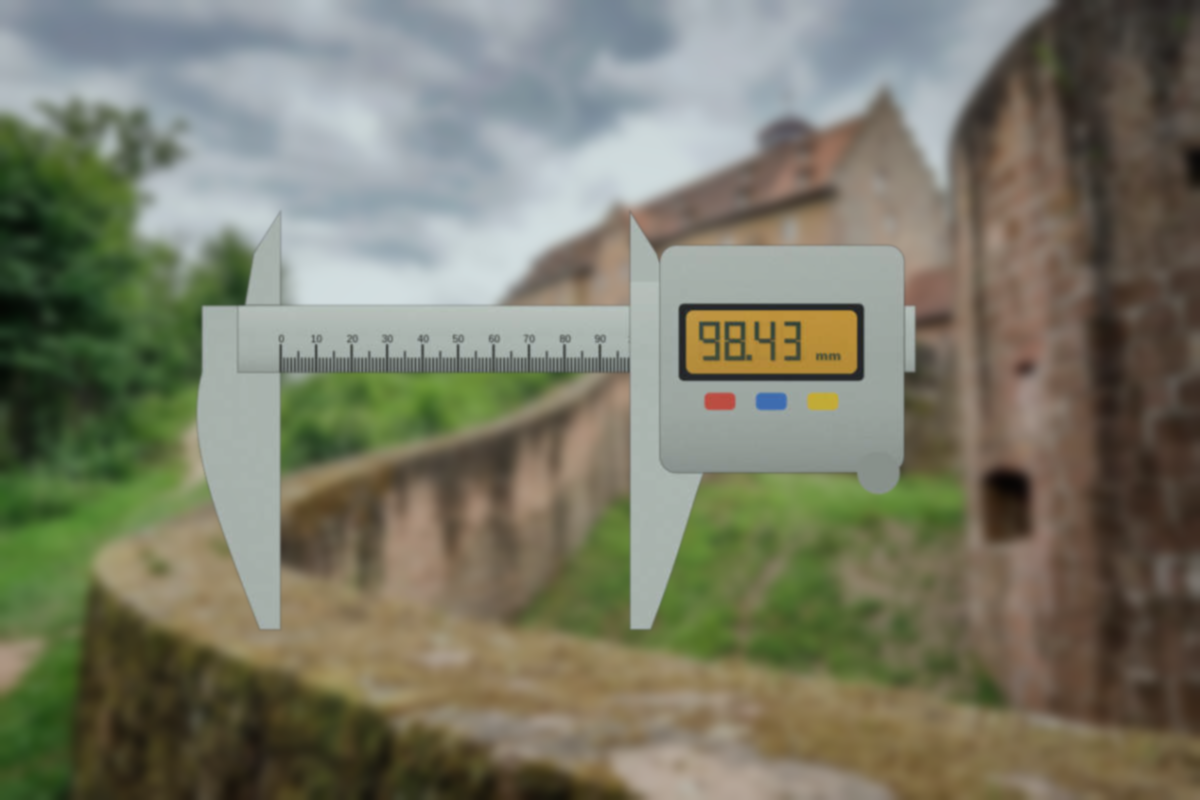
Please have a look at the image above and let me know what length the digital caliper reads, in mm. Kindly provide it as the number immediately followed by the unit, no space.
98.43mm
